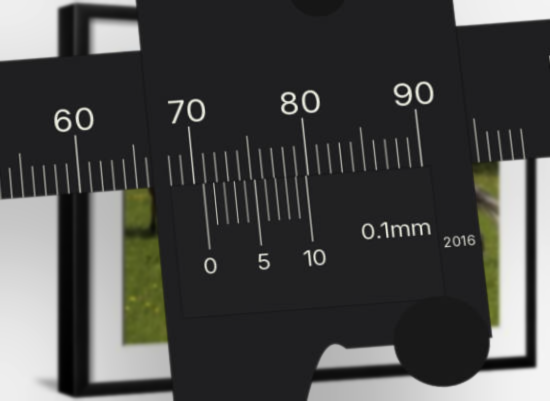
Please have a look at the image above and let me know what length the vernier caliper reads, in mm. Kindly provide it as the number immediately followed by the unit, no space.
70.8mm
